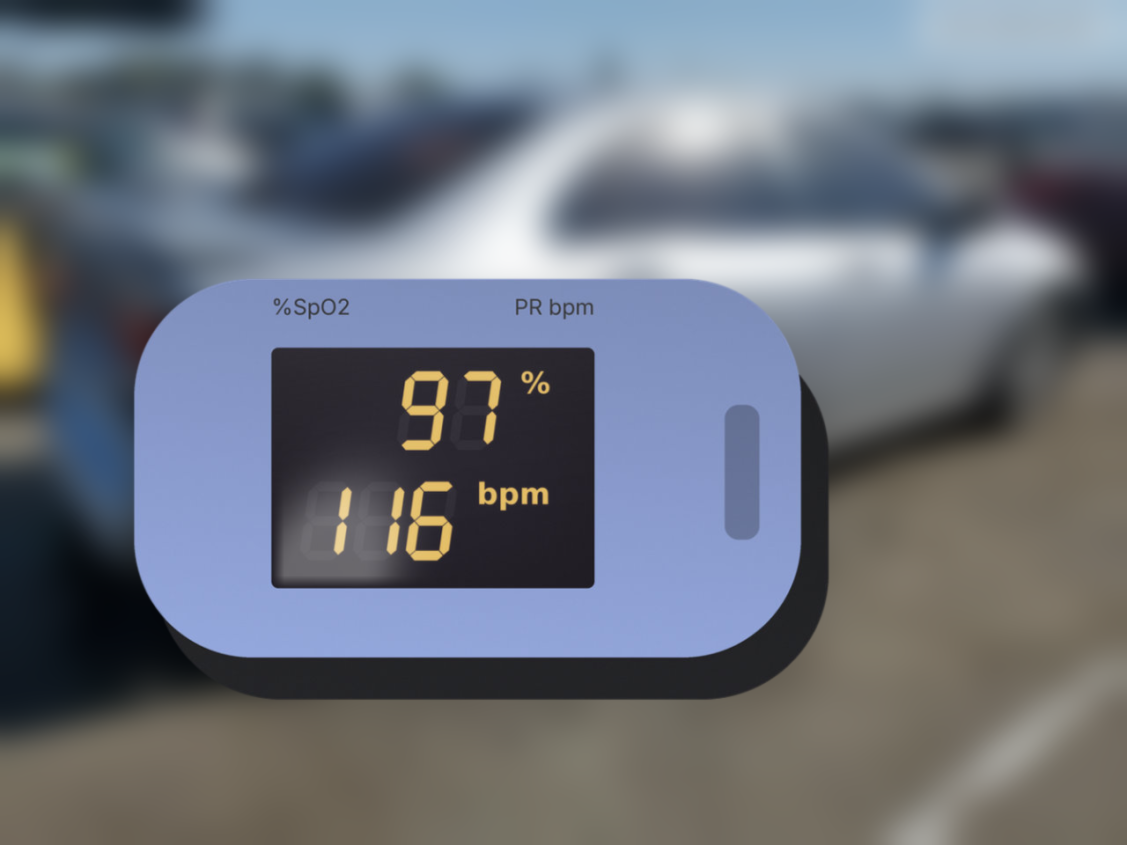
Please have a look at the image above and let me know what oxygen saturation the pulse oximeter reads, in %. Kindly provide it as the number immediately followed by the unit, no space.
97%
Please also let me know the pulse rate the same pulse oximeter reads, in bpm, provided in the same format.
116bpm
